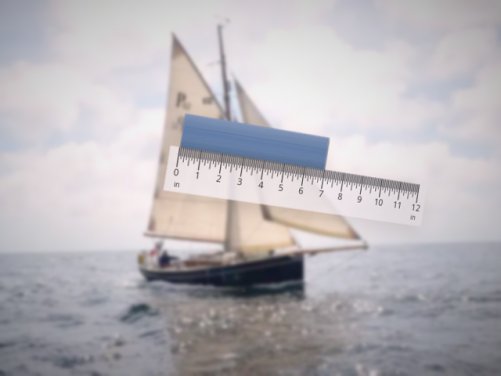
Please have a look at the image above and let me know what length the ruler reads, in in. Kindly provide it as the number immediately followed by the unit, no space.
7in
